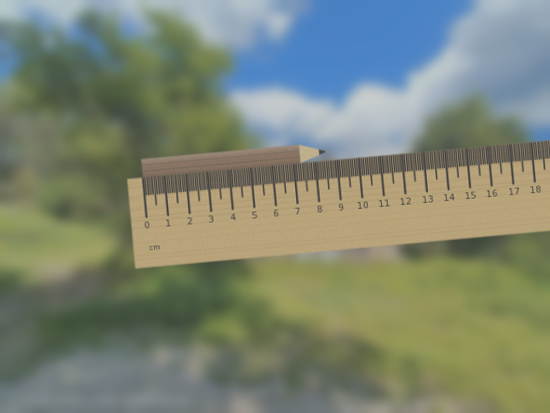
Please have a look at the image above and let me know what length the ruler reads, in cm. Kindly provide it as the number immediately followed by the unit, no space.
8.5cm
